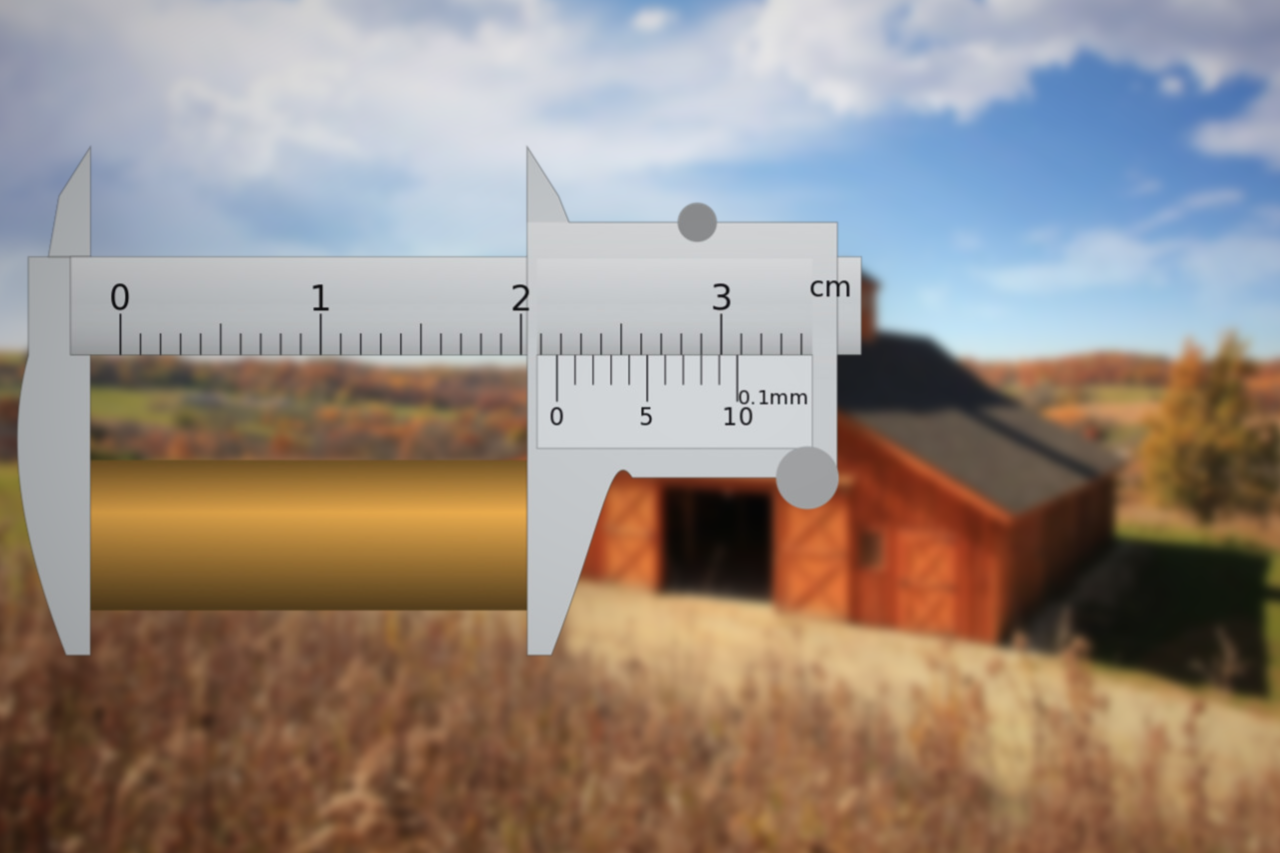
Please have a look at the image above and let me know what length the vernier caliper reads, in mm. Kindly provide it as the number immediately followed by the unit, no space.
21.8mm
